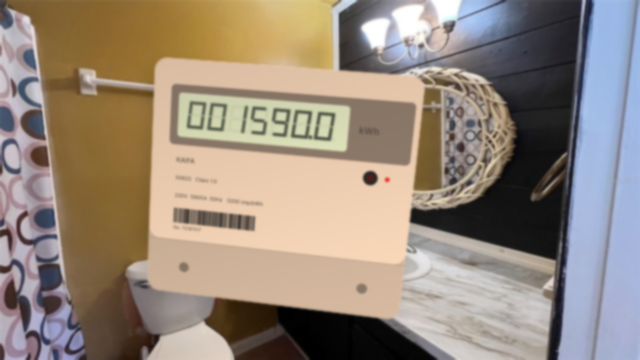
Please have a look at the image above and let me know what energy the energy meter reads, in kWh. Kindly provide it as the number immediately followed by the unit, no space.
1590.0kWh
